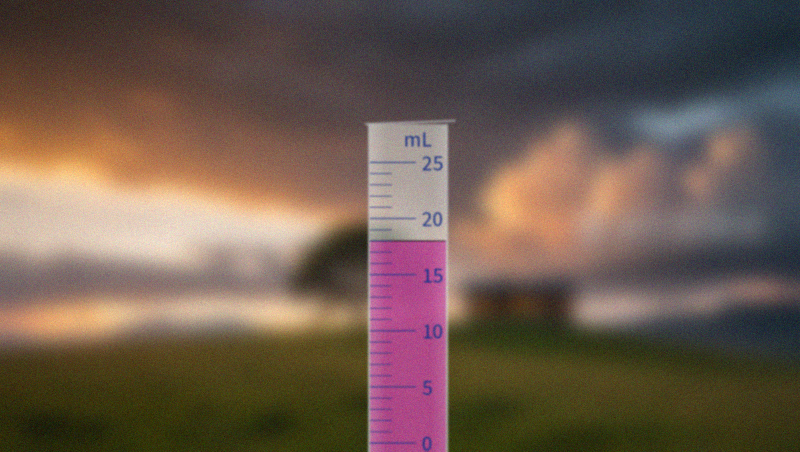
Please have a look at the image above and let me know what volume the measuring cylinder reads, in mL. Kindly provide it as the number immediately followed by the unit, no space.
18mL
